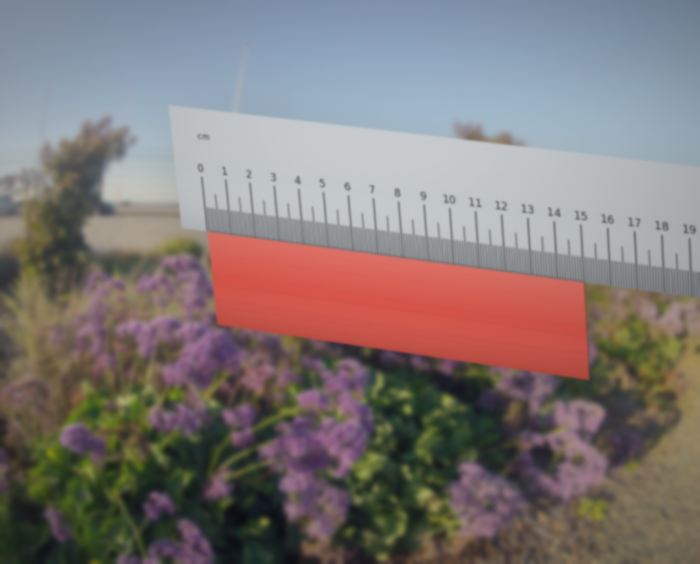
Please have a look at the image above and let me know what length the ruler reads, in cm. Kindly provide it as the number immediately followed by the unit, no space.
15cm
